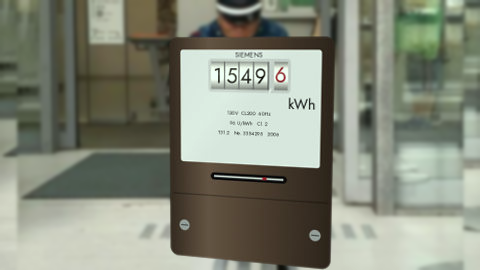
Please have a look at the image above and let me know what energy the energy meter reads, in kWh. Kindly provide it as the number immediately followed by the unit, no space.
1549.6kWh
